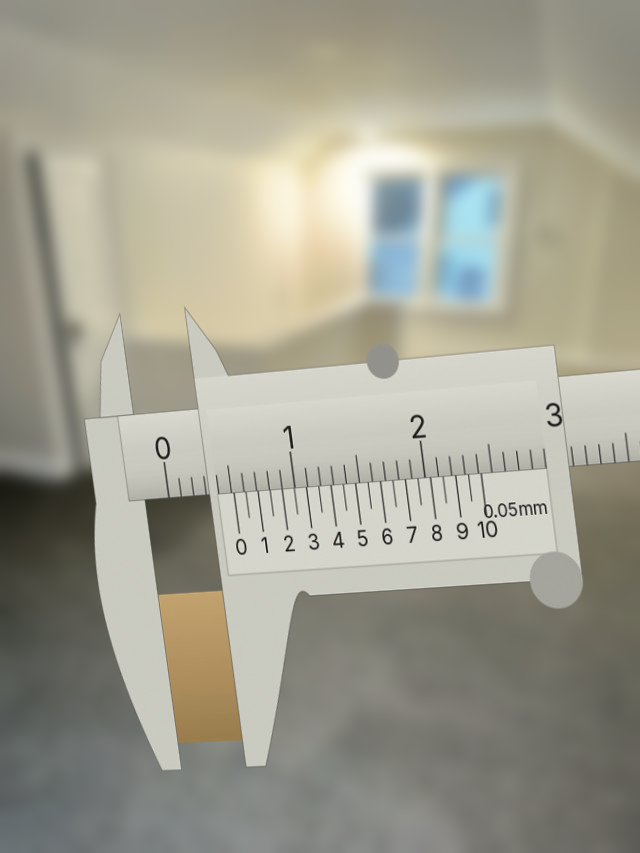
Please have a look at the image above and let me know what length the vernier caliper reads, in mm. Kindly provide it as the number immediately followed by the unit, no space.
5.2mm
